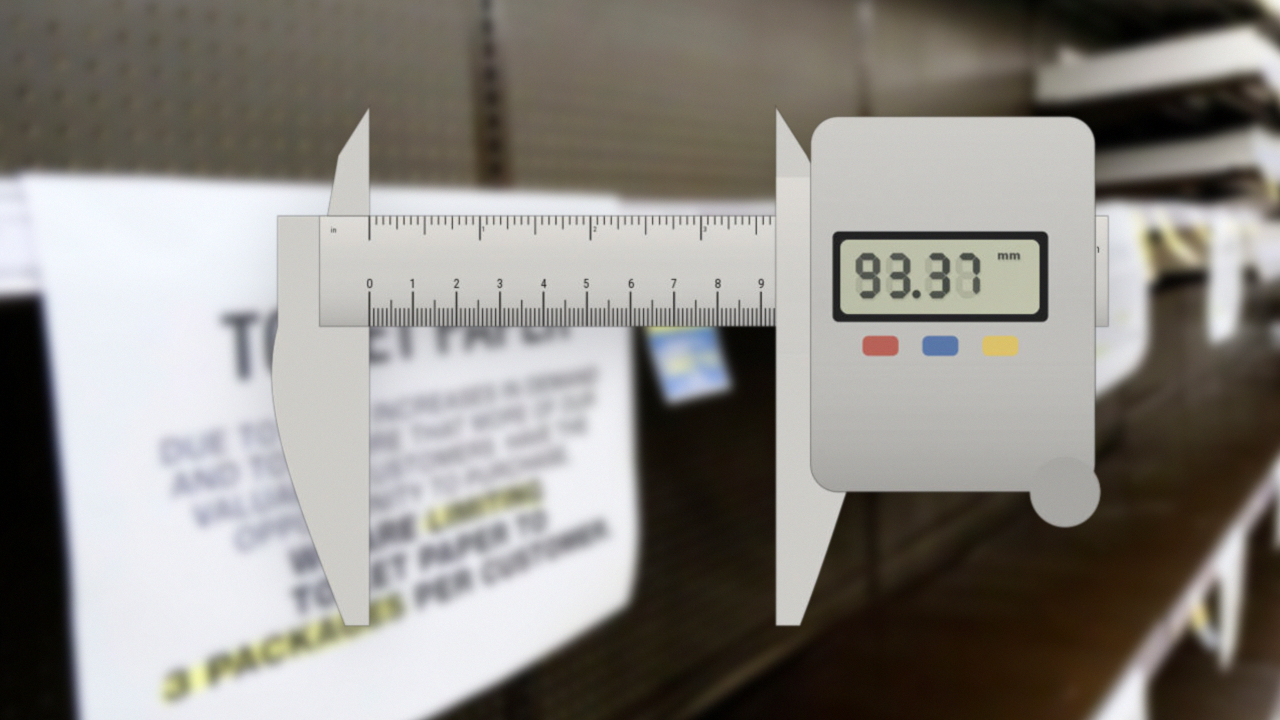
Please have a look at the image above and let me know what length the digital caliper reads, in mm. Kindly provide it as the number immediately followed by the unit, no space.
93.37mm
